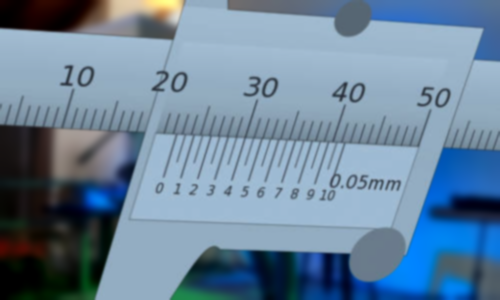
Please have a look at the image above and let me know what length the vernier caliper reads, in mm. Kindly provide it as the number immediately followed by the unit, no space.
22.4mm
